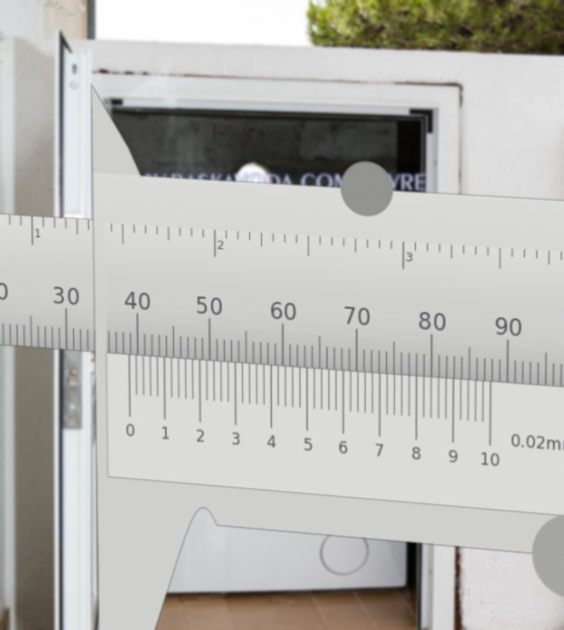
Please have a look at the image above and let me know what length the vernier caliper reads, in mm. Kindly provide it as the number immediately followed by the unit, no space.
38.8mm
